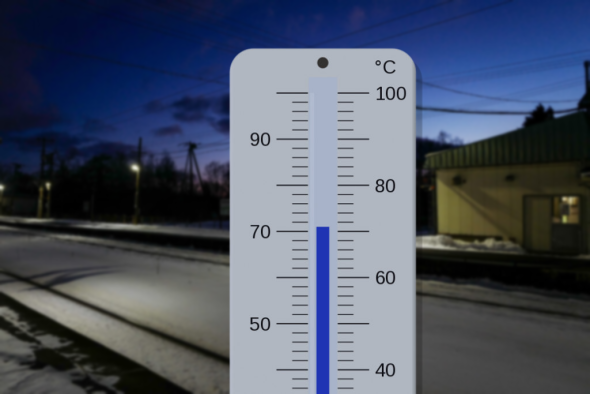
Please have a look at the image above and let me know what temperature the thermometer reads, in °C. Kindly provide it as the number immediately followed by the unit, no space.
71°C
